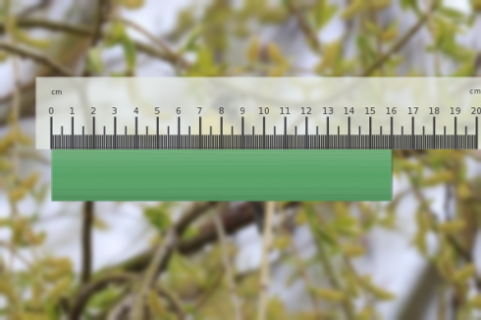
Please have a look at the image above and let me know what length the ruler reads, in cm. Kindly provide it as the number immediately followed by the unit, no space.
16cm
